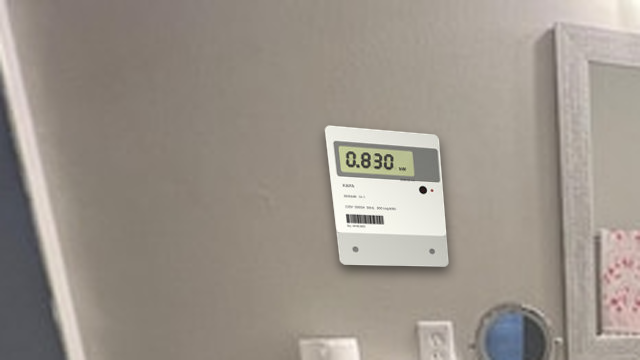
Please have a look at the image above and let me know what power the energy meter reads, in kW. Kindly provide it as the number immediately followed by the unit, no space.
0.830kW
